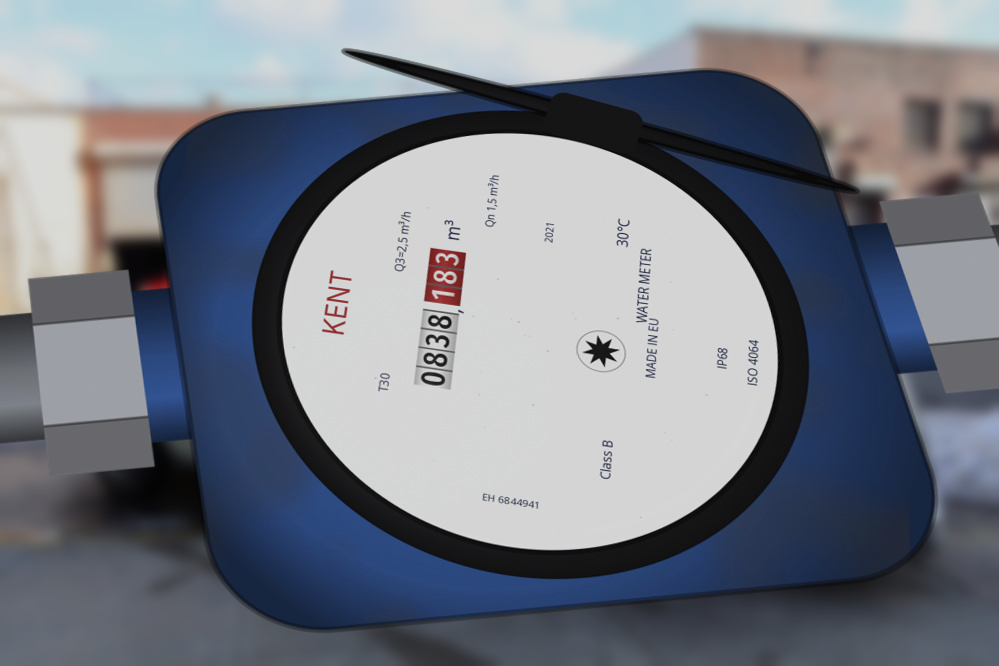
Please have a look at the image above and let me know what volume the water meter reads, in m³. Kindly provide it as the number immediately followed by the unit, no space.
838.183m³
